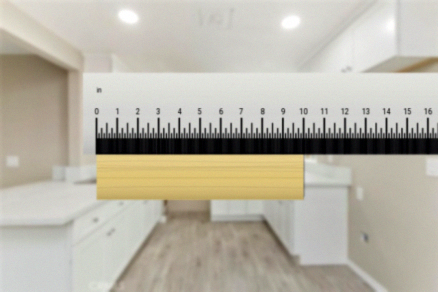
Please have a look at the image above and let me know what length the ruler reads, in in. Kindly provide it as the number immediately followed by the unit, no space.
10in
